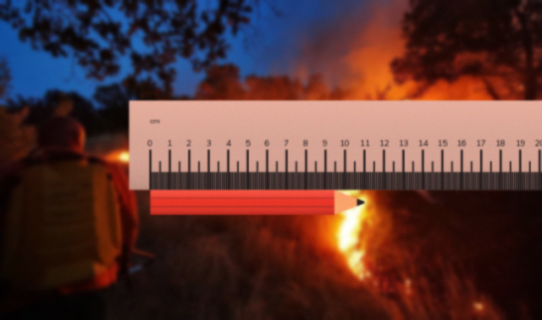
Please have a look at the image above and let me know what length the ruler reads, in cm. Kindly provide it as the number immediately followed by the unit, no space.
11cm
